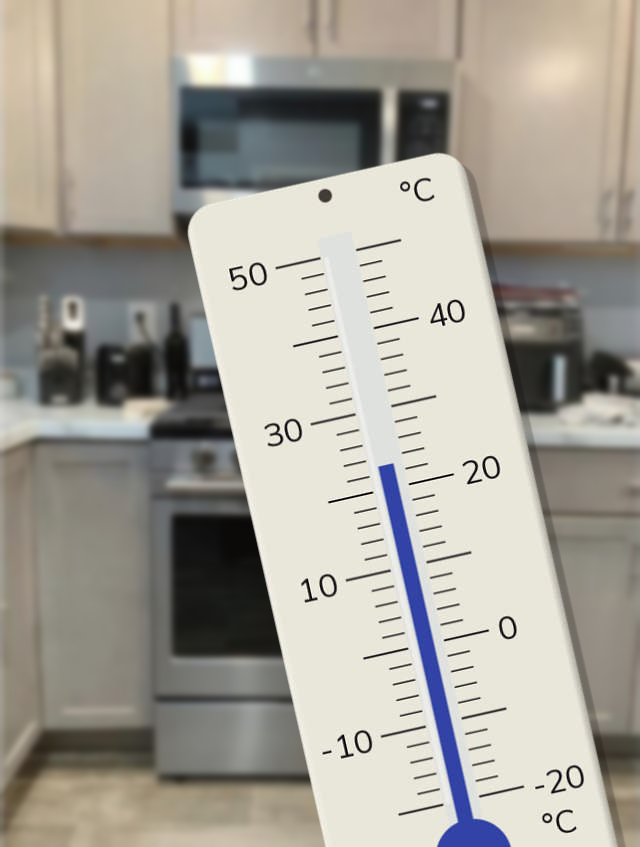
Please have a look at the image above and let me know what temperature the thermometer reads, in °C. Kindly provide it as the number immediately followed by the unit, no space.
23°C
